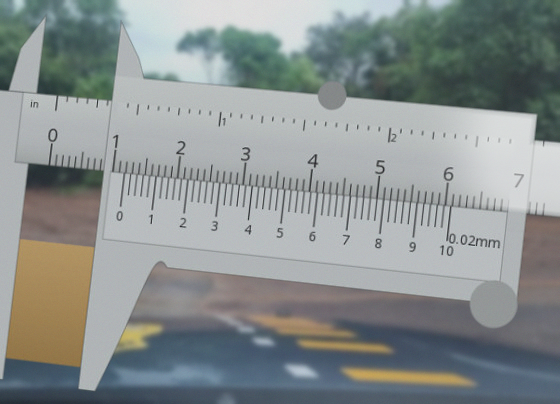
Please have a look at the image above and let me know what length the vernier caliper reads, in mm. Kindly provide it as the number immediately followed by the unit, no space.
11.8mm
